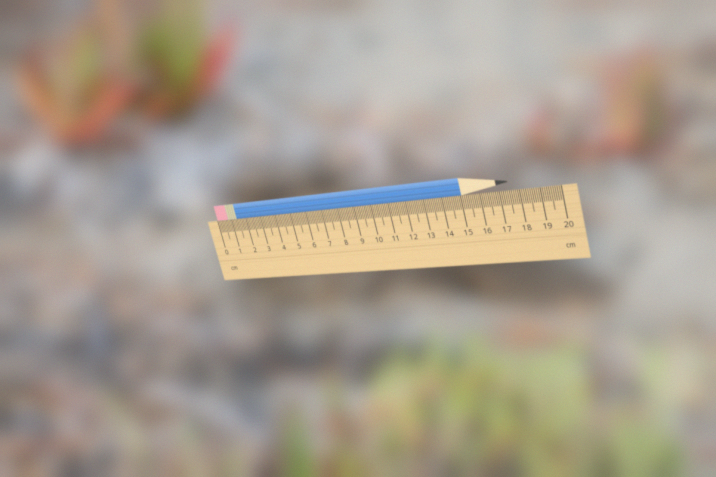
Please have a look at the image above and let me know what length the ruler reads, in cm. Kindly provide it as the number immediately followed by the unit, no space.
17.5cm
